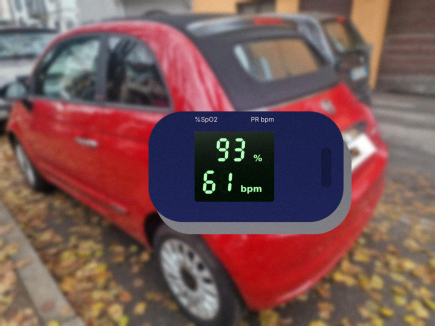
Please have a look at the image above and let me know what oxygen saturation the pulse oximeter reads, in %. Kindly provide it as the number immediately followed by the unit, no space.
93%
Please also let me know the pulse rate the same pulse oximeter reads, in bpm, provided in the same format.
61bpm
